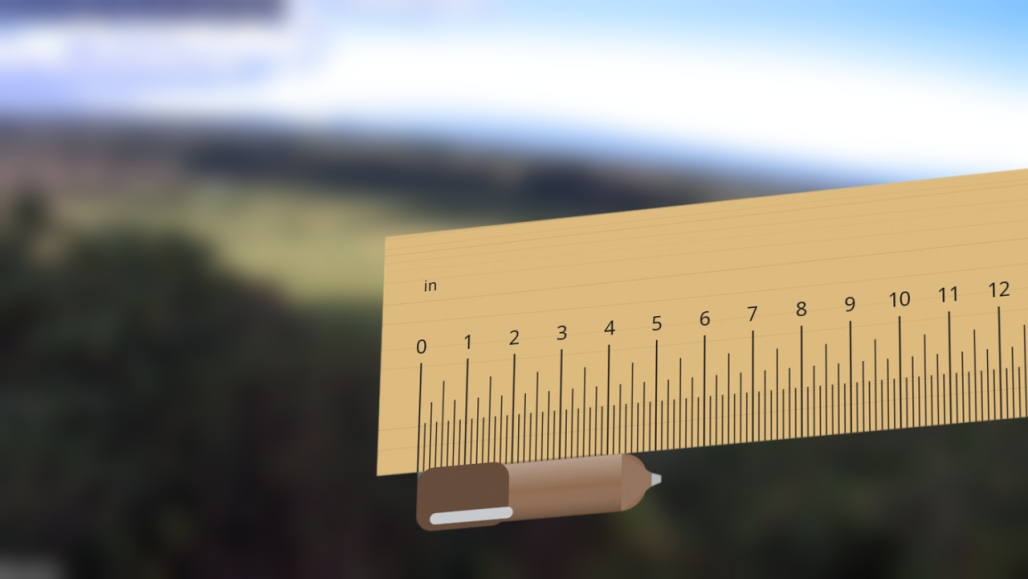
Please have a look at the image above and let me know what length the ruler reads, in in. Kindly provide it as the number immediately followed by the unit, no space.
5.125in
